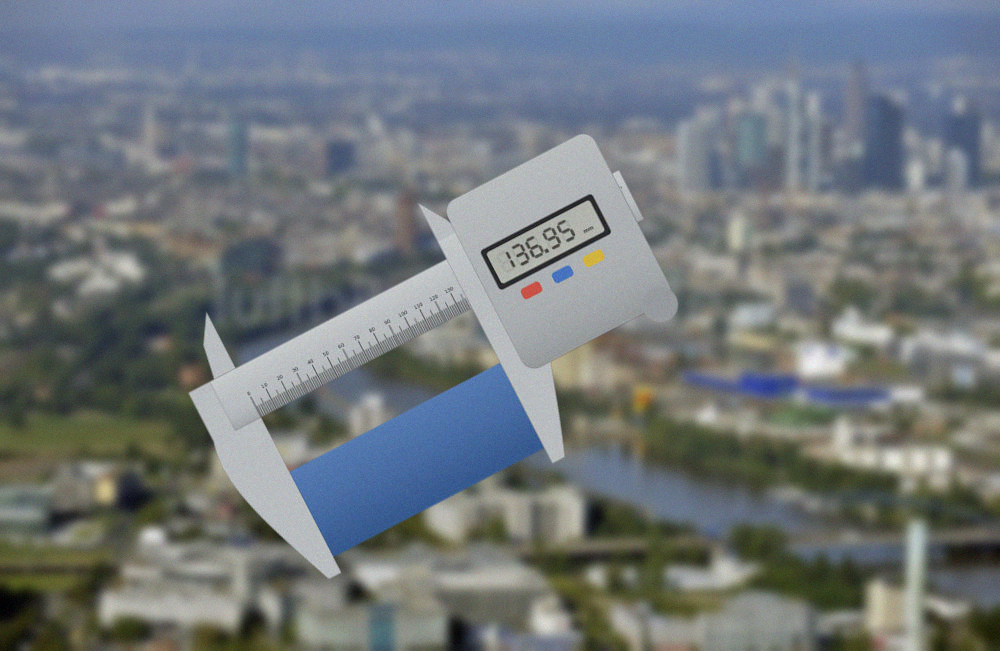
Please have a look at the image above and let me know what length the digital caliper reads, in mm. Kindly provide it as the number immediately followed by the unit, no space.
136.95mm
